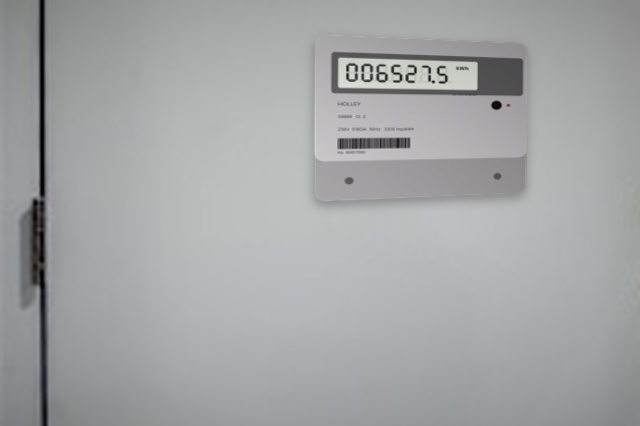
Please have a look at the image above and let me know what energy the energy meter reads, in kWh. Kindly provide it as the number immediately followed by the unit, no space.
6527.5kWh
